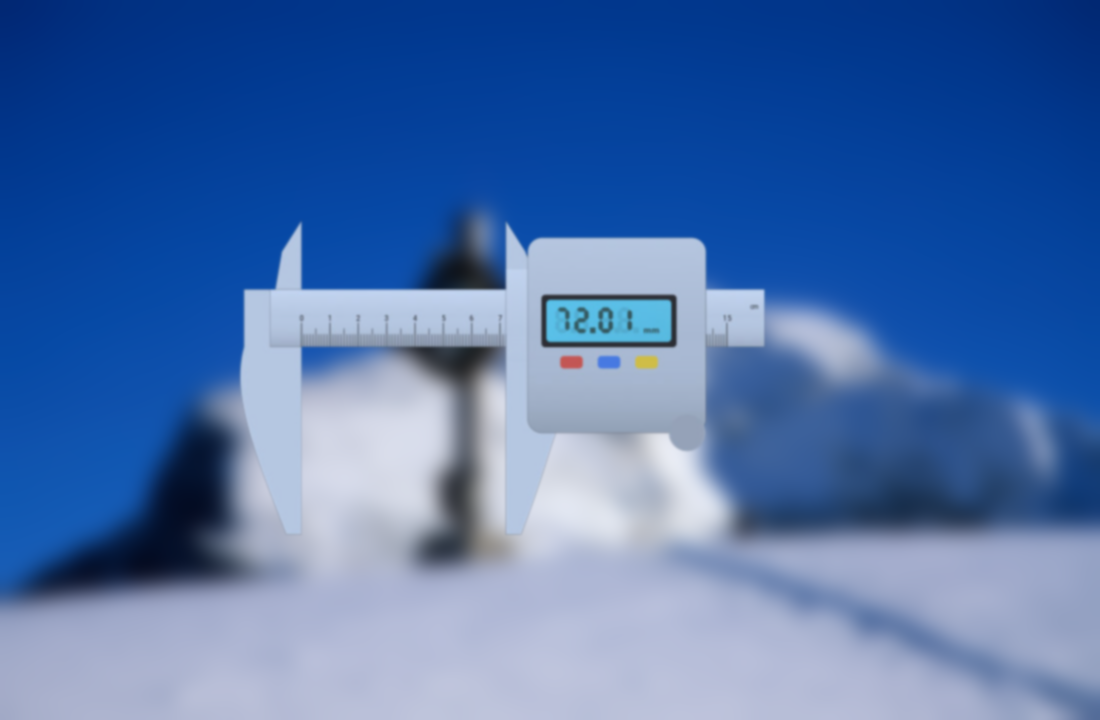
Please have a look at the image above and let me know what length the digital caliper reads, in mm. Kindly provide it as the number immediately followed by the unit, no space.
72.01mm
